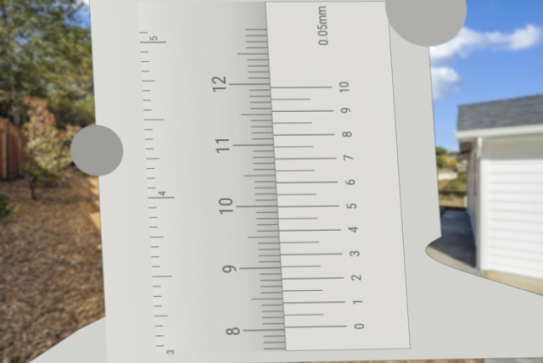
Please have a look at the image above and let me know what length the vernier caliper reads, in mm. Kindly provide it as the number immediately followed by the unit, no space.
80.4mm
